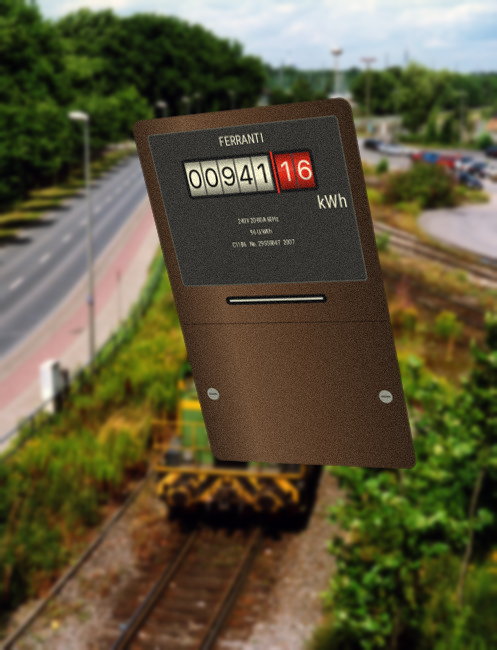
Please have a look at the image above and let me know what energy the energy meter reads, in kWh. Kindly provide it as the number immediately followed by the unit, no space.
941.16kWh
